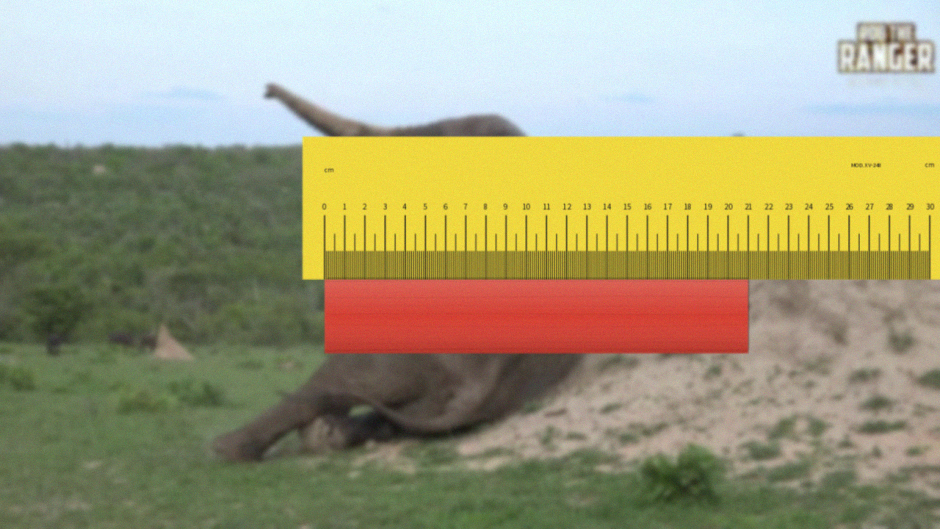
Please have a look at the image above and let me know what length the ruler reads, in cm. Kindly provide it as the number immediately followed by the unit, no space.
21cm
